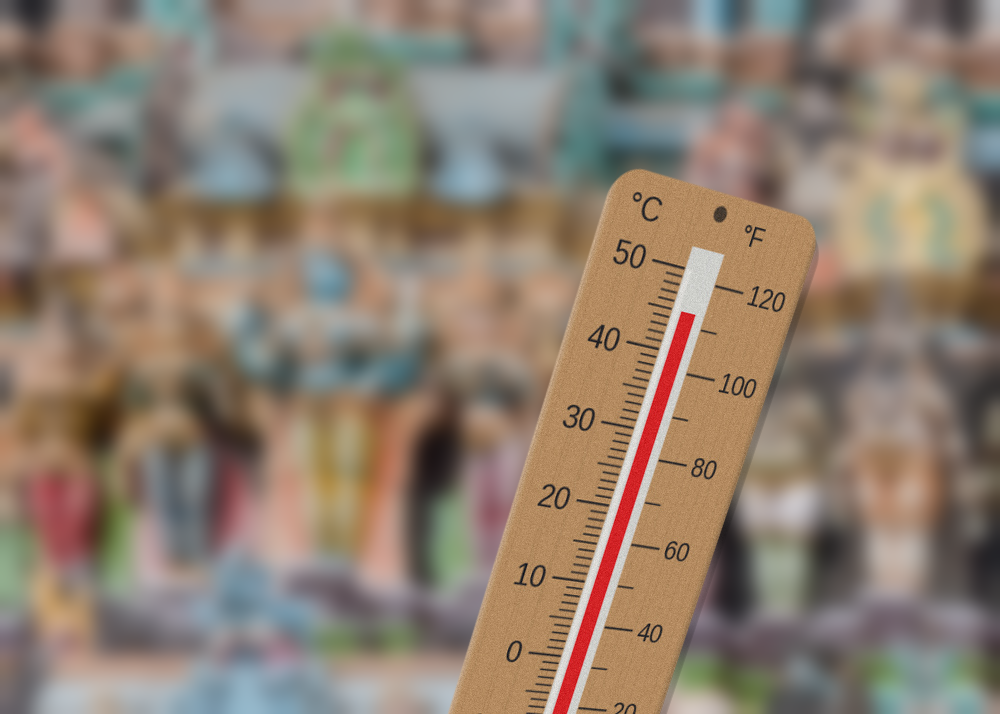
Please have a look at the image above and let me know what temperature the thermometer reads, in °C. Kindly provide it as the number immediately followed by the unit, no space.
45°C
